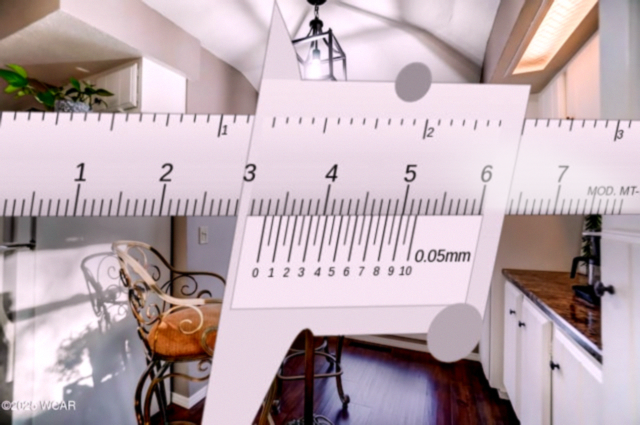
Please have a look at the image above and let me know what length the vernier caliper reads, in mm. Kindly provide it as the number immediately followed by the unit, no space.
32.8mm
